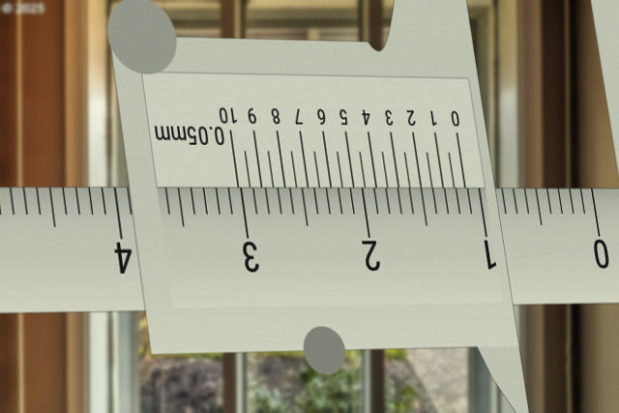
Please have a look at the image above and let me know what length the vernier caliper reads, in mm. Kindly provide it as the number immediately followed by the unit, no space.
11.2mm
